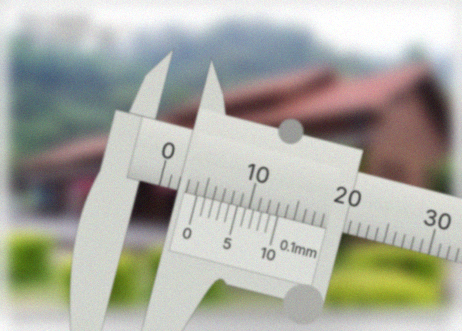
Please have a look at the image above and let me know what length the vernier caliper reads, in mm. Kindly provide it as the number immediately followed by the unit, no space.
4.2mm
